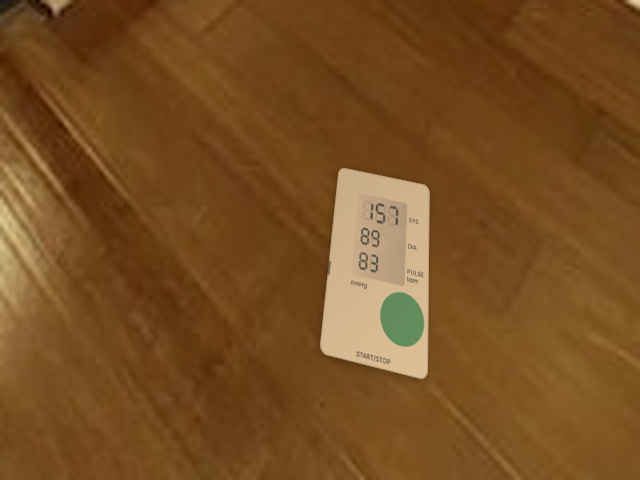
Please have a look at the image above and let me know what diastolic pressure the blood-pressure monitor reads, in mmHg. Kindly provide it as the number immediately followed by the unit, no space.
89mmHg
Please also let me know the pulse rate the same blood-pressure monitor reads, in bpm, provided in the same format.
83bpm
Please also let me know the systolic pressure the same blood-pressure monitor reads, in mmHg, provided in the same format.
157mmHg
